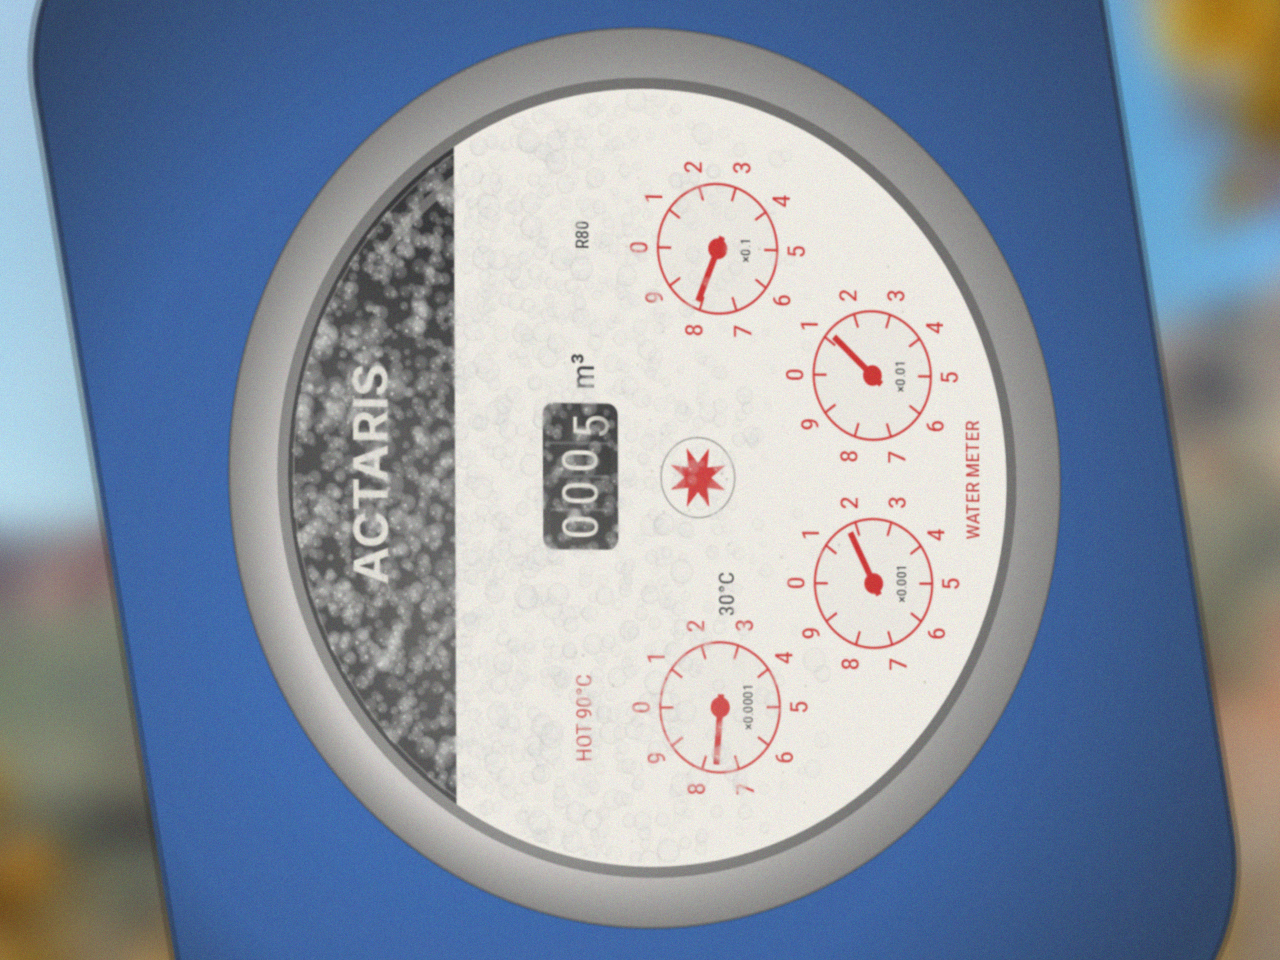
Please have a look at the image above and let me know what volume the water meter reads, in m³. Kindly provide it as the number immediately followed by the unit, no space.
4.8117m³
